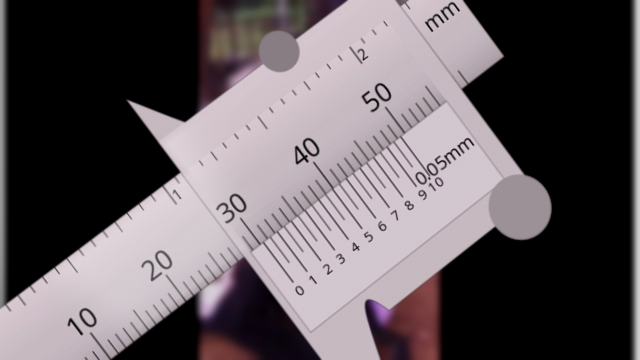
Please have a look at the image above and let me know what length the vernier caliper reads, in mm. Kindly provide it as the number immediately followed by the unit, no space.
30.4mm
